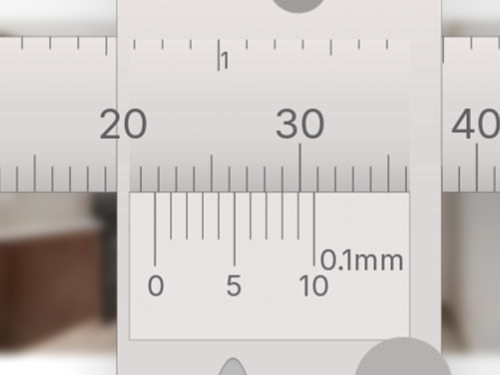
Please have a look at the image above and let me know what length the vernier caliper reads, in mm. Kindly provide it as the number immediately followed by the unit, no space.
21.8mm
